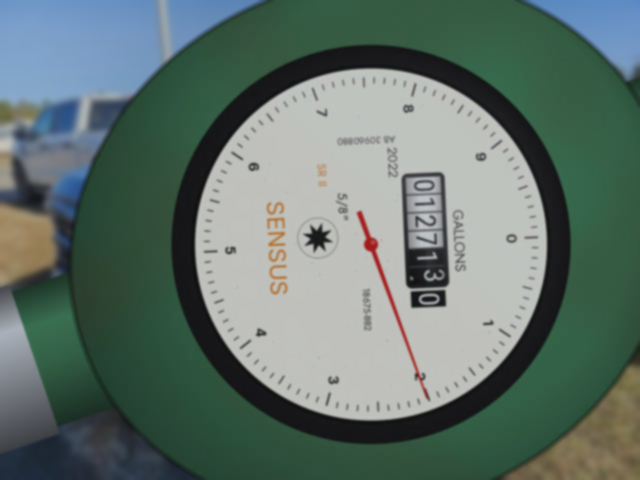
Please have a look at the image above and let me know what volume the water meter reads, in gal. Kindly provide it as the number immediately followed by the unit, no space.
127132.0gal
